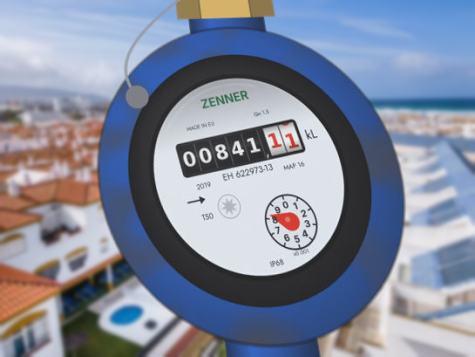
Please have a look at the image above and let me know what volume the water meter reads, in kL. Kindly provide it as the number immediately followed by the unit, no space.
841.108kL
